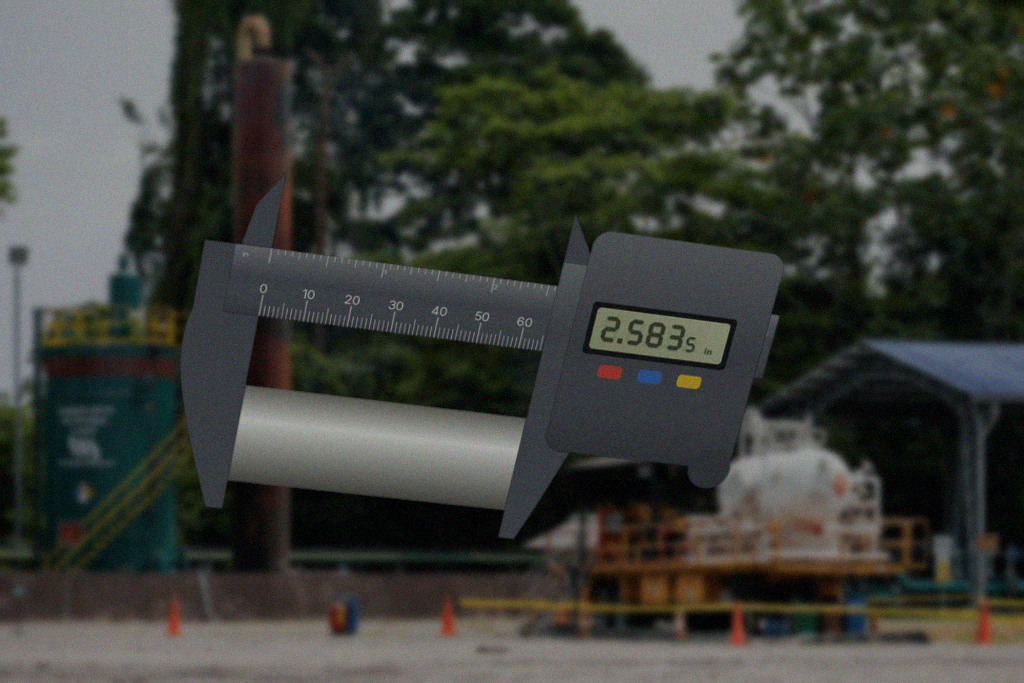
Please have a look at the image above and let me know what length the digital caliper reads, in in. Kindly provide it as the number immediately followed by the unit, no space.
2.5835in
